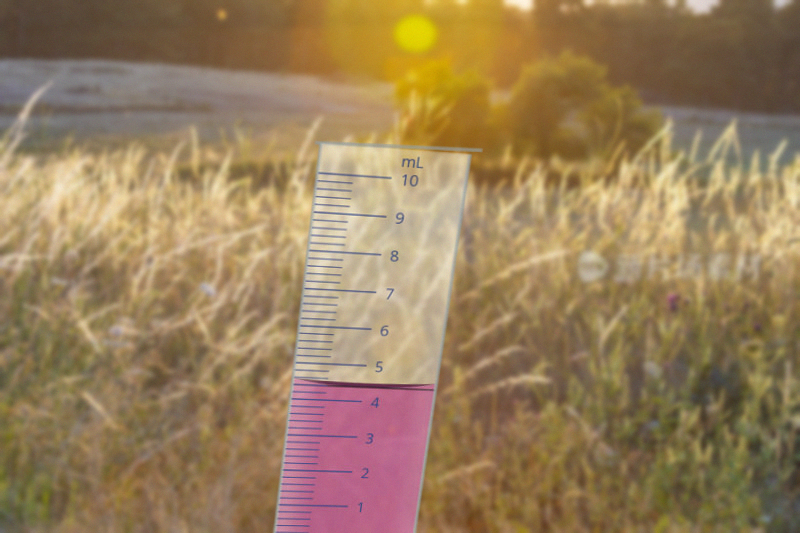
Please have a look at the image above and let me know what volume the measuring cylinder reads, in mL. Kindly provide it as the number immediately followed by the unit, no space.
4.4mL
